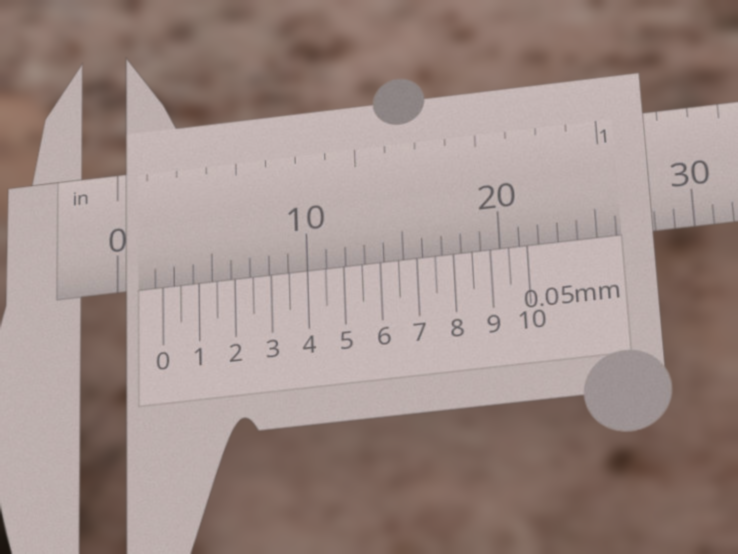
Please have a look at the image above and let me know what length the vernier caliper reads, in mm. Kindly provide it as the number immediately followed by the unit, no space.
2.4mm
